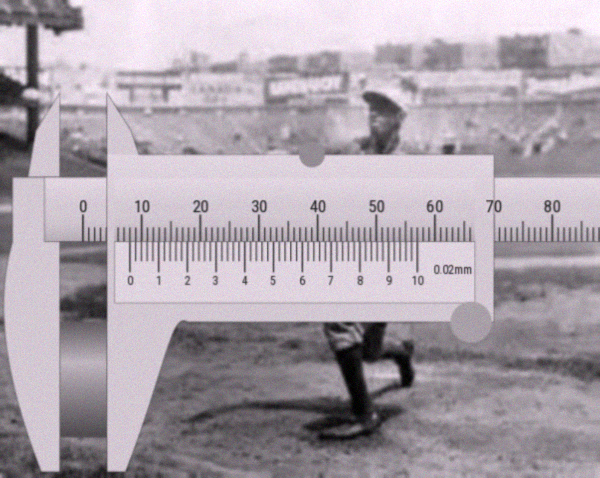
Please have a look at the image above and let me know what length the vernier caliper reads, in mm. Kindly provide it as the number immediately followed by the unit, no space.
8.0mm
